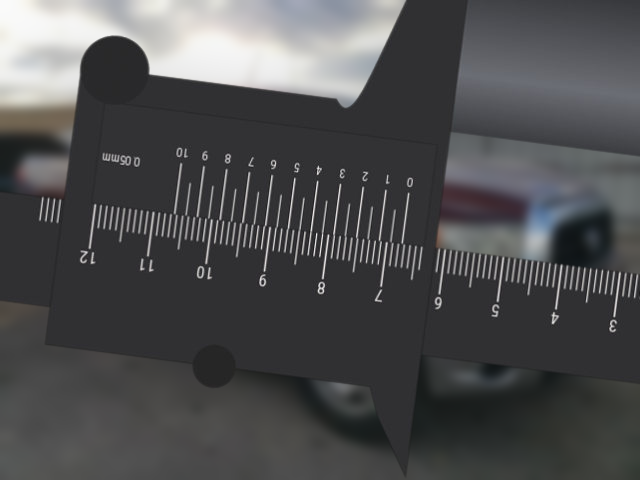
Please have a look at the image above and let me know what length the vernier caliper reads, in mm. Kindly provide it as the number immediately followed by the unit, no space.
67.4mm
